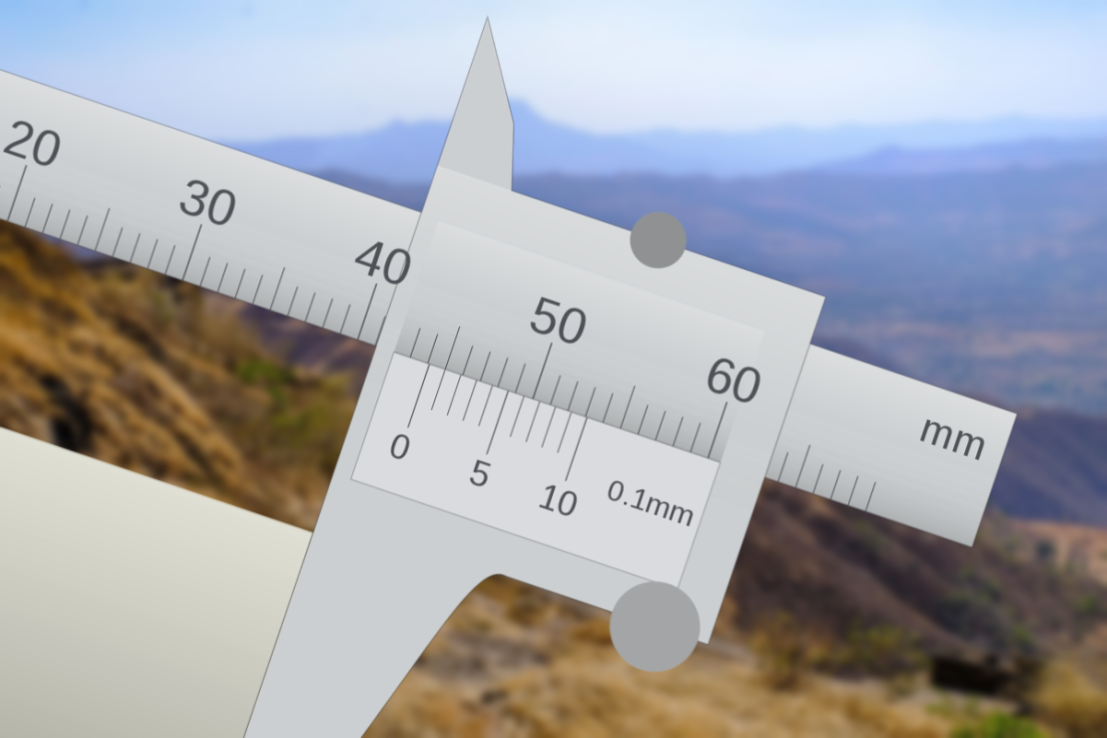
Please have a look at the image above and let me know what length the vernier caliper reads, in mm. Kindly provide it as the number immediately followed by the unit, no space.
44.1mm
